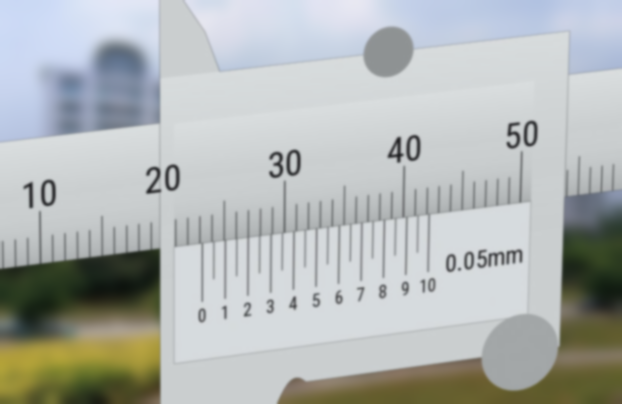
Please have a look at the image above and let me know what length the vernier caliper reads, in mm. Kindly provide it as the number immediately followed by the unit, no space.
23.2mm
